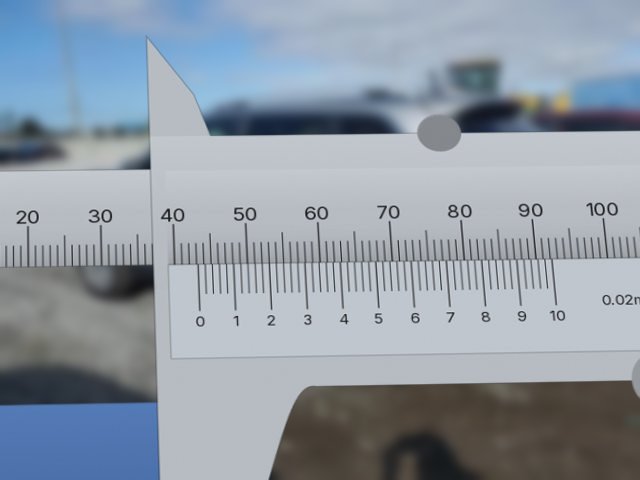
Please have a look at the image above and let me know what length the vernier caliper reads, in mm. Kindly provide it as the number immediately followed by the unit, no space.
43.2mm
